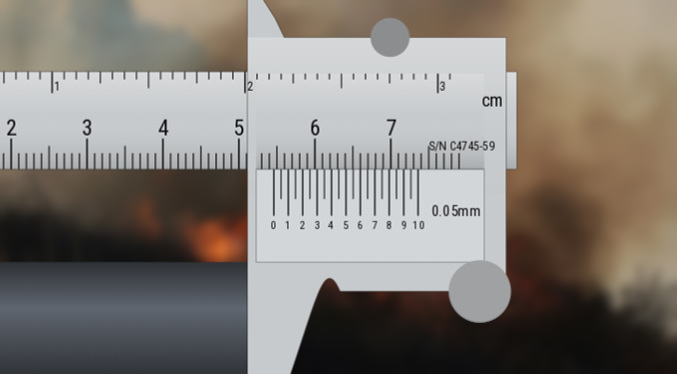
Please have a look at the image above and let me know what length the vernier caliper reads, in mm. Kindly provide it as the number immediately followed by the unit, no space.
54.6mm
